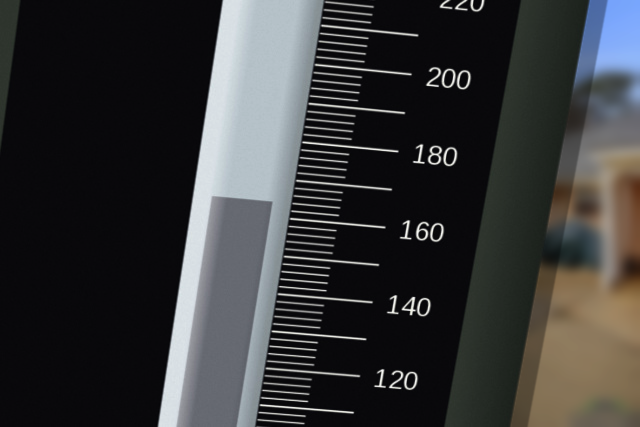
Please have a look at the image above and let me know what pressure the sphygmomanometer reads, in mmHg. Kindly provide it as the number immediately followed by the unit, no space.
164mmHg
